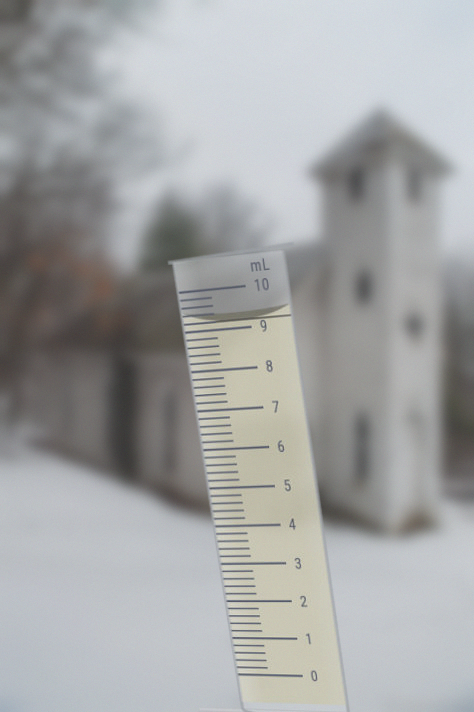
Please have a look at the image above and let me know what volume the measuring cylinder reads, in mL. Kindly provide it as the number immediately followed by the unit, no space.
9.2mL
